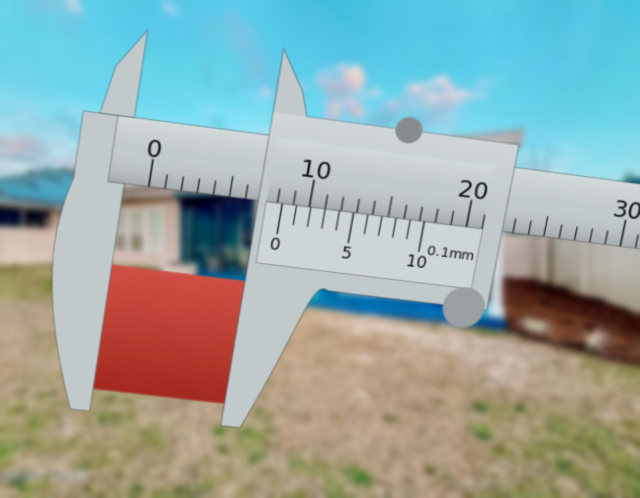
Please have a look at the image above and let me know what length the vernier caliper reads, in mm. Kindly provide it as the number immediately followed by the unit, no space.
8.3mm
